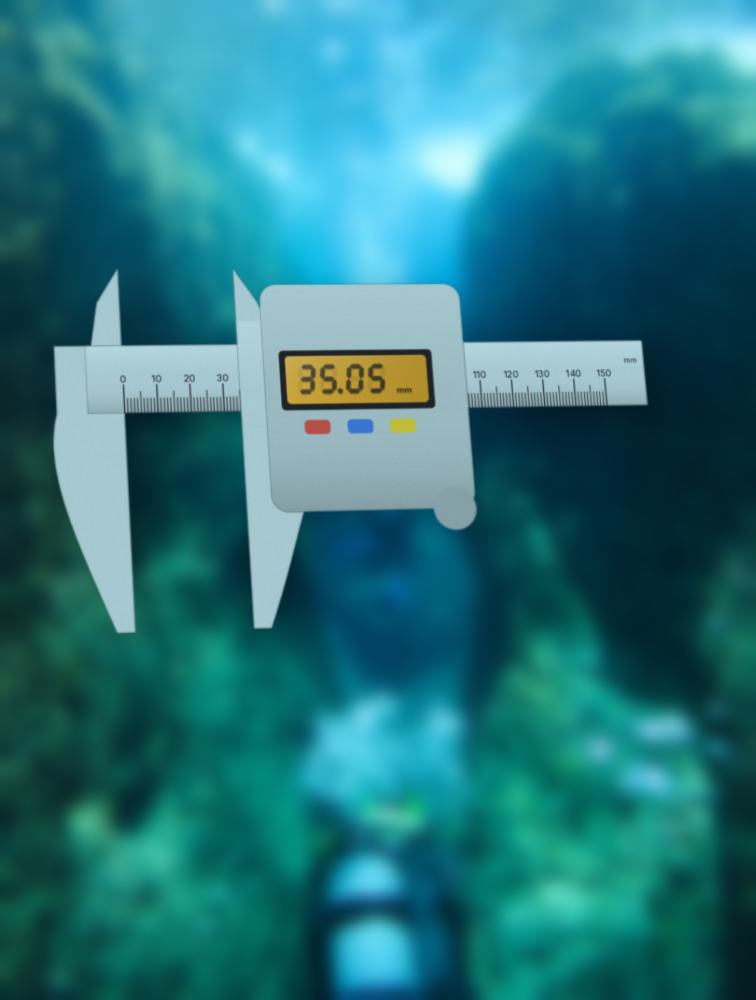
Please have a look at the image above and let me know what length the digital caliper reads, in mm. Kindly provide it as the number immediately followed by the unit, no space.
35.05mm
